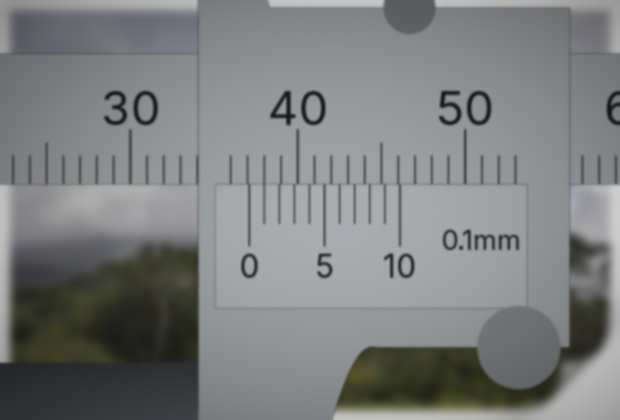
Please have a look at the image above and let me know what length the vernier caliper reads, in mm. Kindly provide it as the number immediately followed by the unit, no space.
37.1mm
